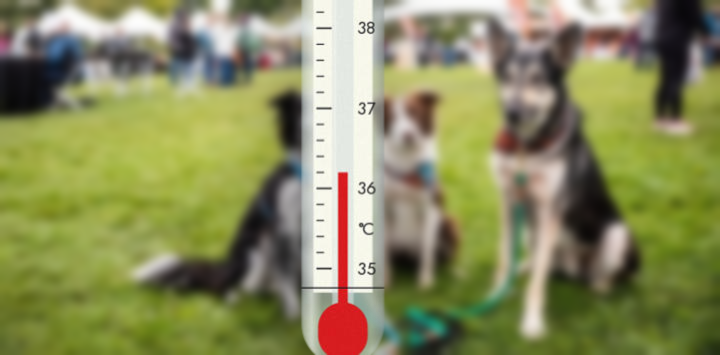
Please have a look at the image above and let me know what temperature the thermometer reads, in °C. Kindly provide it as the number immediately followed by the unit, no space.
36.2°C
